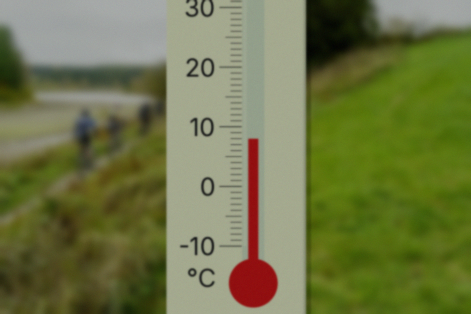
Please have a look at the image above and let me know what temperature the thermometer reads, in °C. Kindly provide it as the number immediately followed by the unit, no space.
8°C
